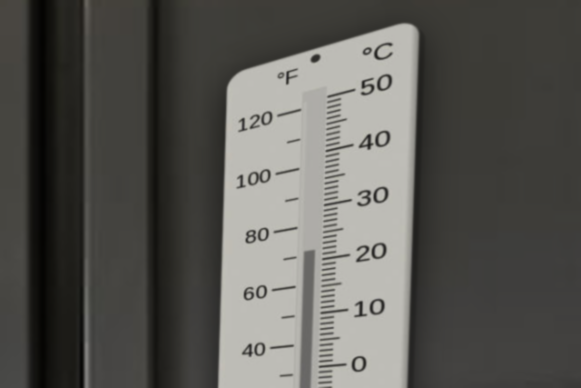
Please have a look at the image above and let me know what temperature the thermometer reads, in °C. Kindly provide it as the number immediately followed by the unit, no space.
22°C
